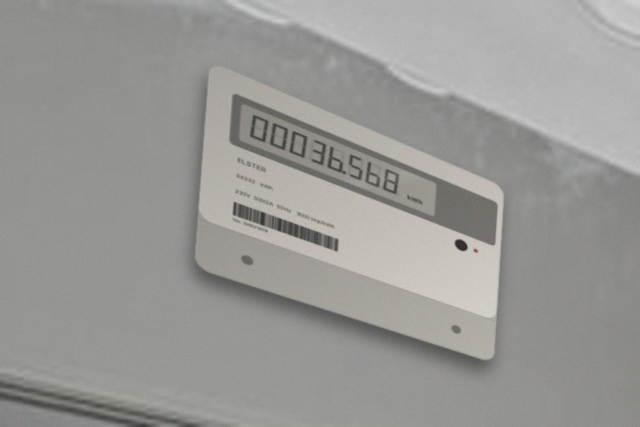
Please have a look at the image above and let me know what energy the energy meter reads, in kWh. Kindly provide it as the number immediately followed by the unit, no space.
36.568kWh
